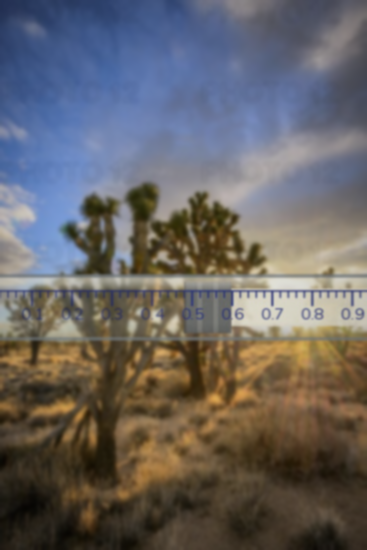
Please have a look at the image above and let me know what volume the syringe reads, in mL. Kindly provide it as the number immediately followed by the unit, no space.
0.48mL
